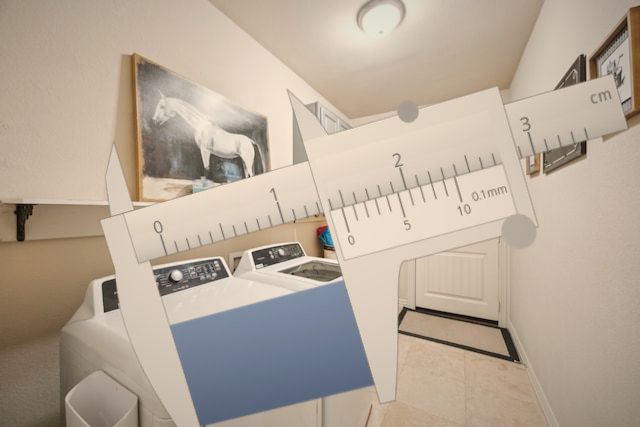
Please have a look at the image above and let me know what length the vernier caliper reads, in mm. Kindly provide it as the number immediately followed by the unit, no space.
14.8mm
